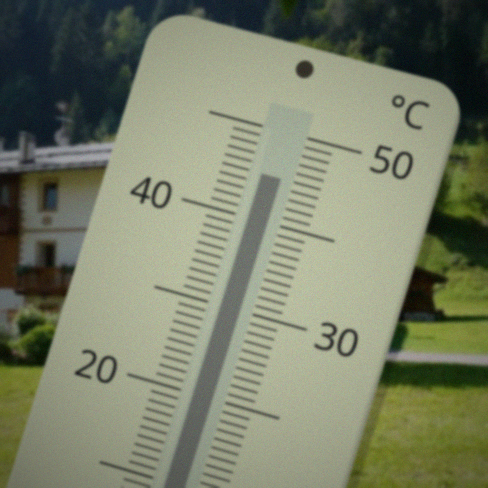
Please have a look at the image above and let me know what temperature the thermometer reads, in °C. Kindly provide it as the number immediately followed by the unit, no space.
45°C
